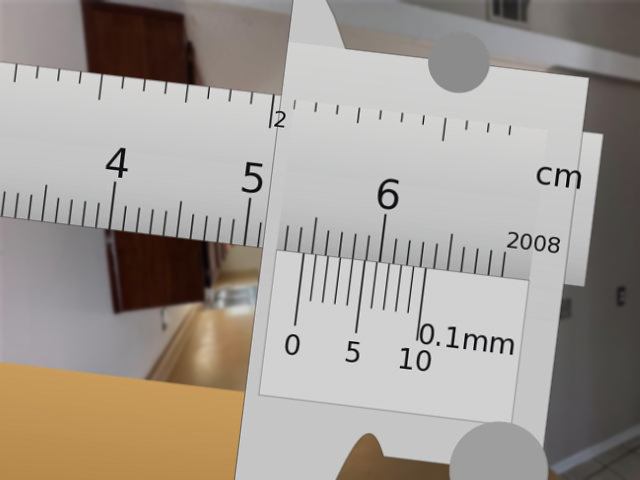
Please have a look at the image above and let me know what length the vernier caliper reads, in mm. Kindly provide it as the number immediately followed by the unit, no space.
54.4mm
